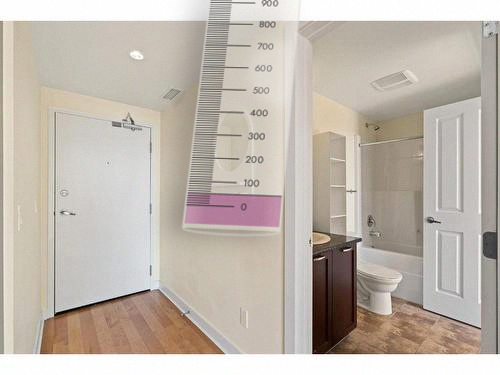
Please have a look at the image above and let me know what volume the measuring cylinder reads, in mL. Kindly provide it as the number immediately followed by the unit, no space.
50mL
